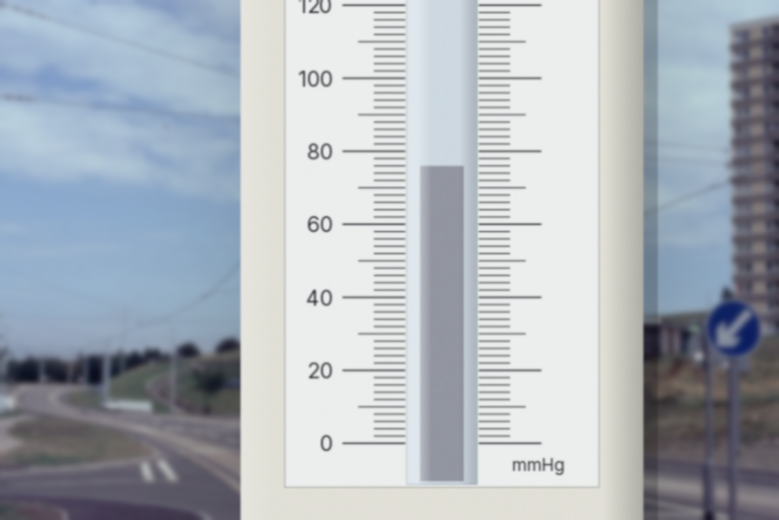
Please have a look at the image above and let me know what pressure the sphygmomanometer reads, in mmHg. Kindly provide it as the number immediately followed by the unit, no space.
76mmHg
